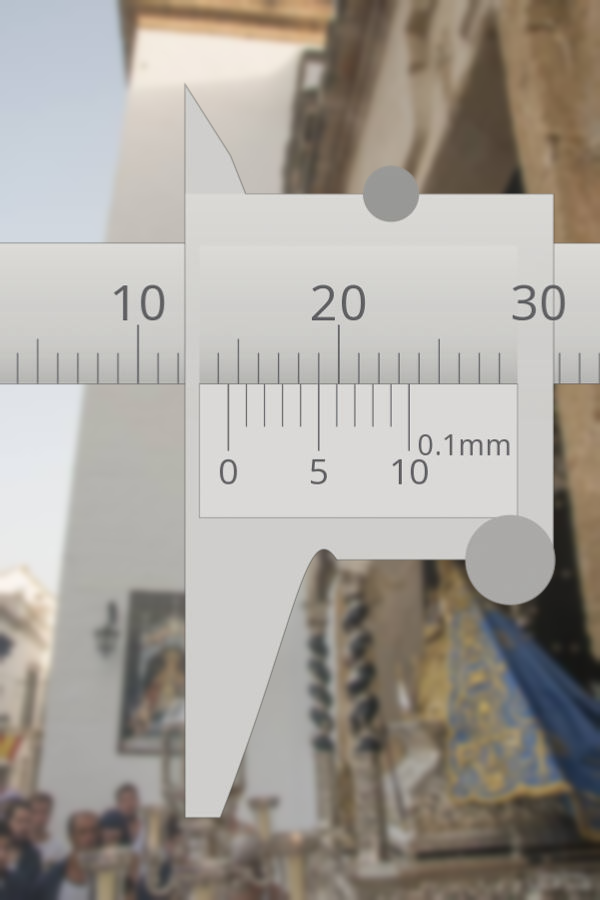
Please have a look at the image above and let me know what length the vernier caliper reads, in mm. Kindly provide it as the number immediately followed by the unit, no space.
14.5mm
